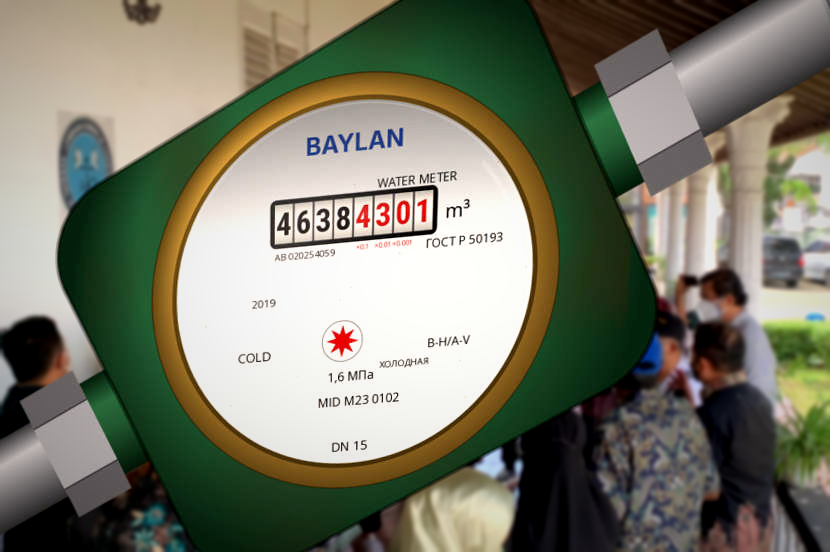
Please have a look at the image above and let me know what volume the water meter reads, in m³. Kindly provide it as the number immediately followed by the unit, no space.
4638.4301m³
